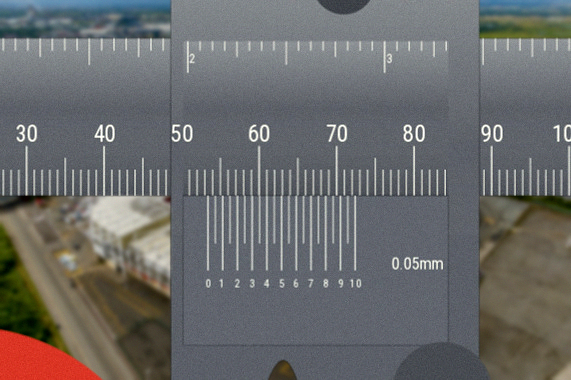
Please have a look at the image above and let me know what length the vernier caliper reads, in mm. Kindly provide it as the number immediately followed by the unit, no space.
53.4mm
